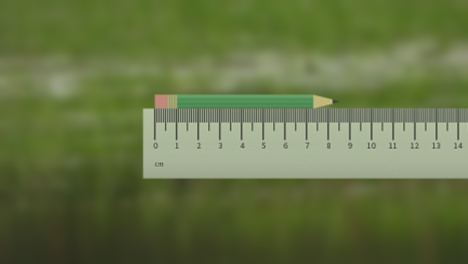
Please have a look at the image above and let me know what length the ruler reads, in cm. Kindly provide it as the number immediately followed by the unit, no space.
8.5cm
